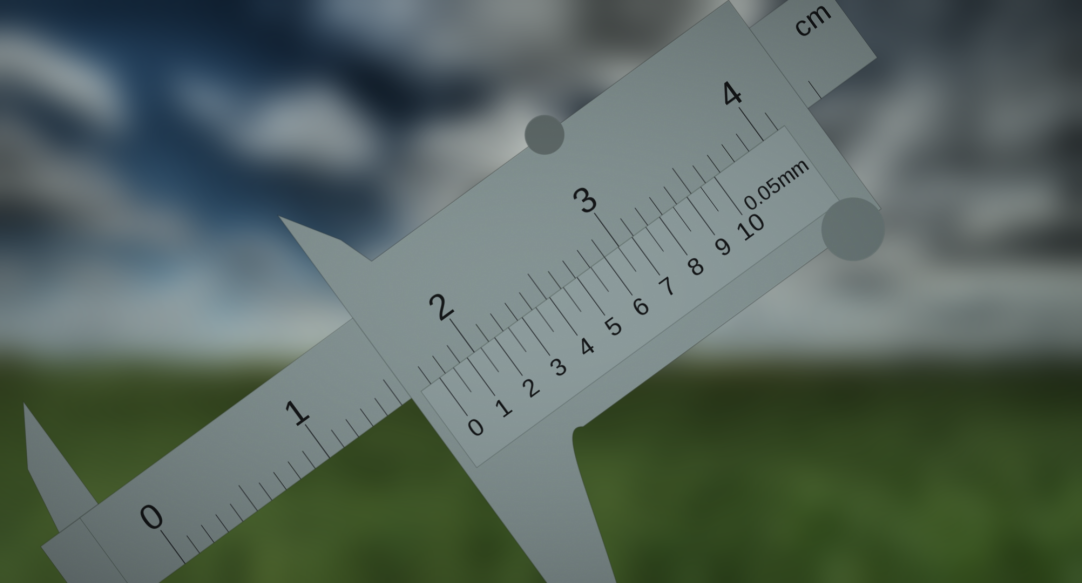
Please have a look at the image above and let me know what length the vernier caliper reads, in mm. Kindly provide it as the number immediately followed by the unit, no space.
17.6mm
